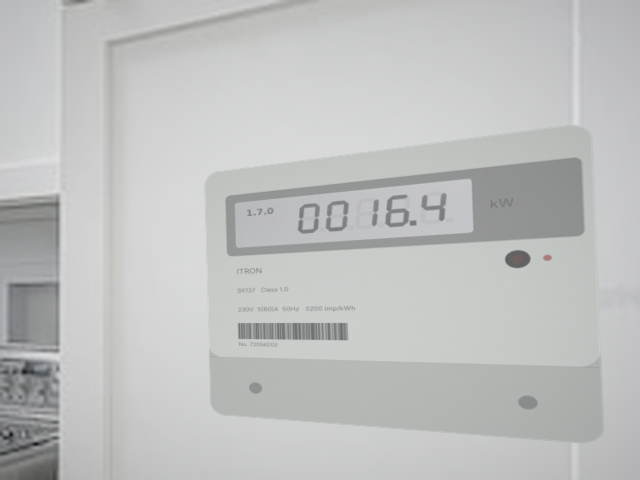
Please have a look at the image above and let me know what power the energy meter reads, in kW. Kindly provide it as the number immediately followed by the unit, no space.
16.4kW
